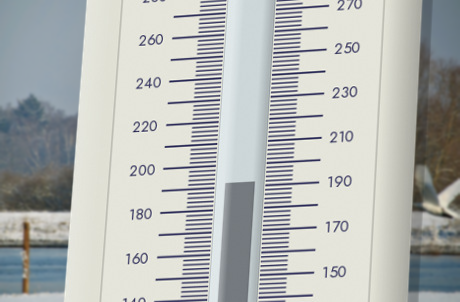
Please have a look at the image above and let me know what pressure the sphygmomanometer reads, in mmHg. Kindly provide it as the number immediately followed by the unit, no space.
192mmHg
